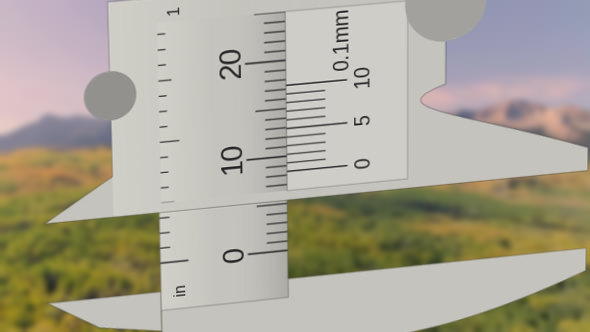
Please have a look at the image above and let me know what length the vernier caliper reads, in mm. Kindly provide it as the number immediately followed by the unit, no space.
8.4mm
